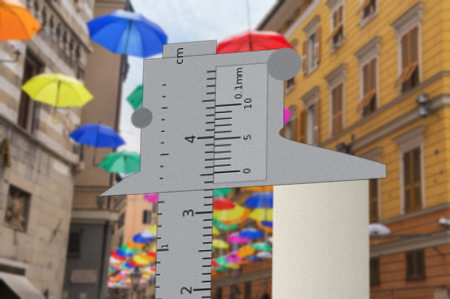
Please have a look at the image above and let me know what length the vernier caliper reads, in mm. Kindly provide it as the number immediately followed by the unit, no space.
35.2mm
